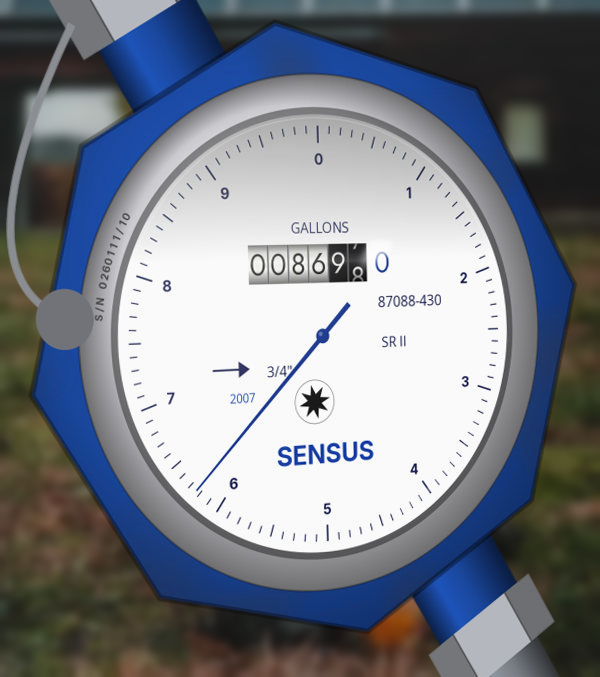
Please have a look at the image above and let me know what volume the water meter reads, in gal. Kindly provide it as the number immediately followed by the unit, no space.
86976.2gal
